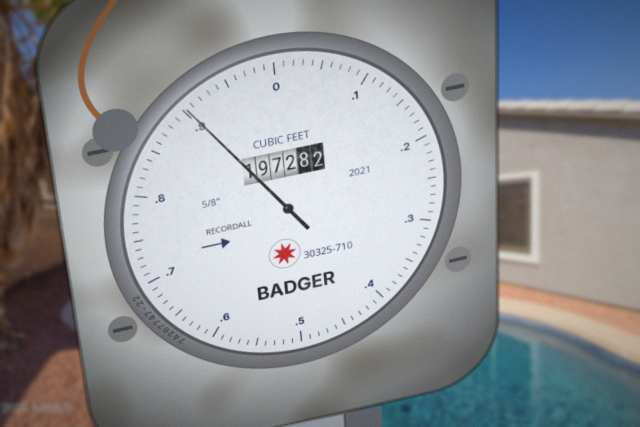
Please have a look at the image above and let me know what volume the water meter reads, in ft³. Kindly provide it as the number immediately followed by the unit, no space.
197281.90ft³
